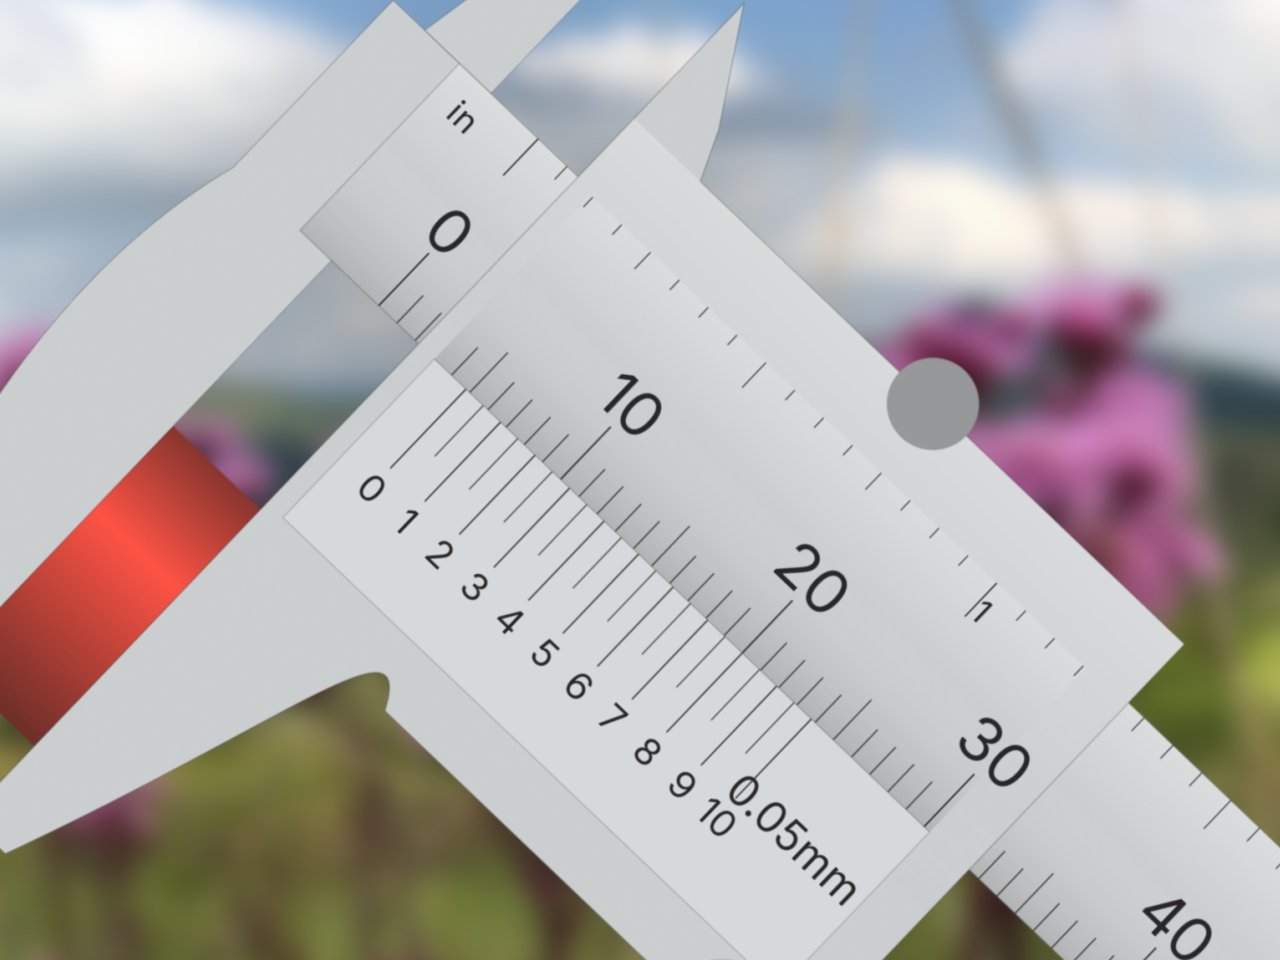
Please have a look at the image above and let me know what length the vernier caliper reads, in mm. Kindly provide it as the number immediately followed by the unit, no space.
4.8mm
